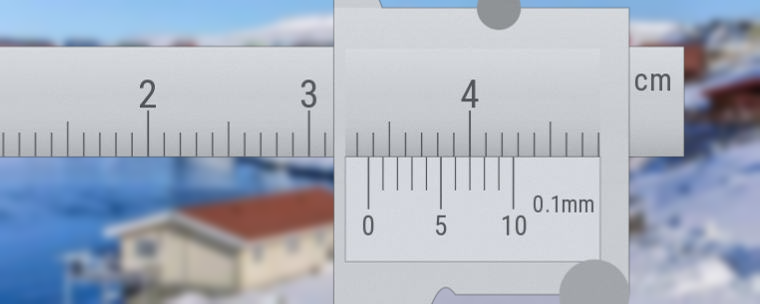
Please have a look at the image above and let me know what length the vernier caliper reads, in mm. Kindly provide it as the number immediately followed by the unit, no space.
33.7mm
